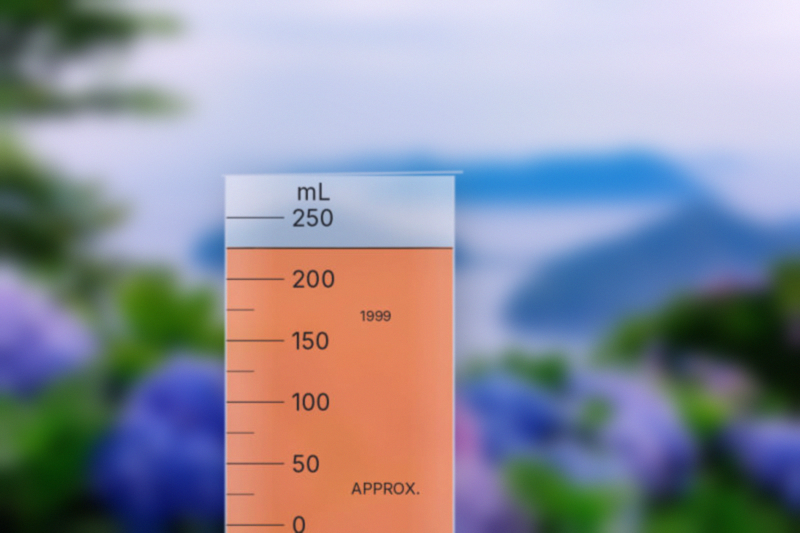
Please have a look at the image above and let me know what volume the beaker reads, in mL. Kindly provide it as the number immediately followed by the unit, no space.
225mL
